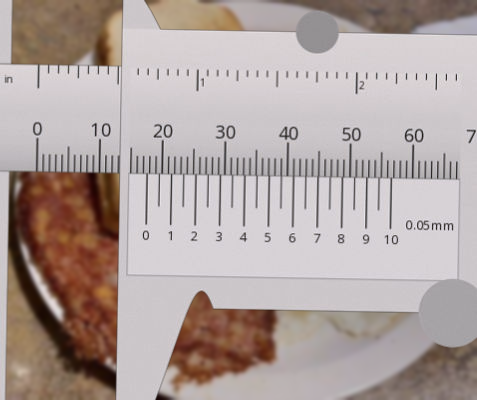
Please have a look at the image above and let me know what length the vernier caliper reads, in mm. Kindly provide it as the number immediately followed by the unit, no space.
17.6mm
